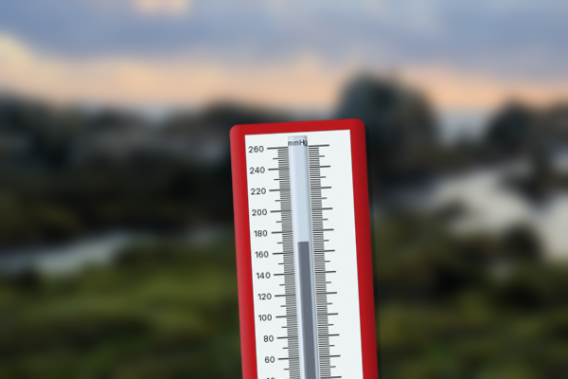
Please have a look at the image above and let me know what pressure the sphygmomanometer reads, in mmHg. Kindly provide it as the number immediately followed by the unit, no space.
170mmHg
